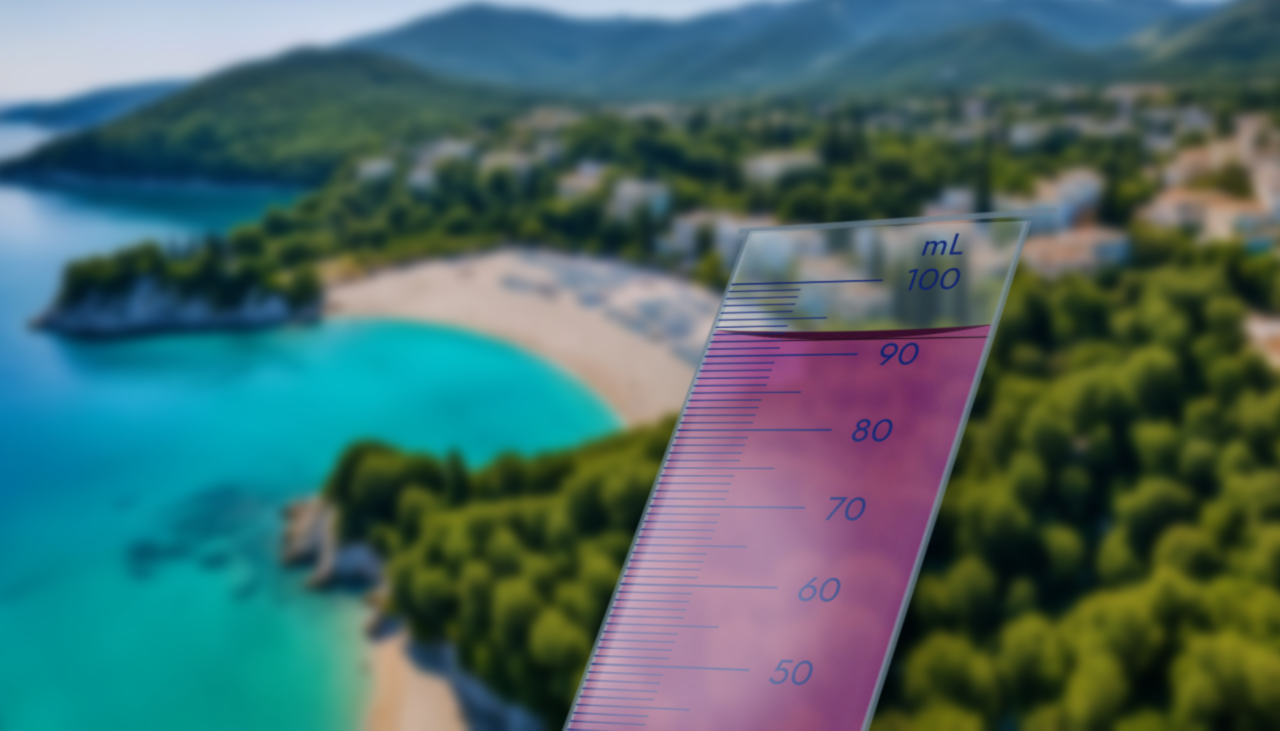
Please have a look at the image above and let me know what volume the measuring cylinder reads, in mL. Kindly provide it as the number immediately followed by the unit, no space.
92mL
